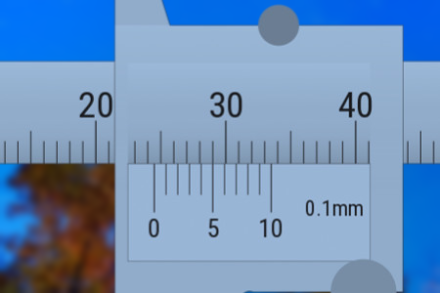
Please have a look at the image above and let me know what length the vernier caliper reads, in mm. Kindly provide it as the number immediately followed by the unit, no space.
24.5mm
